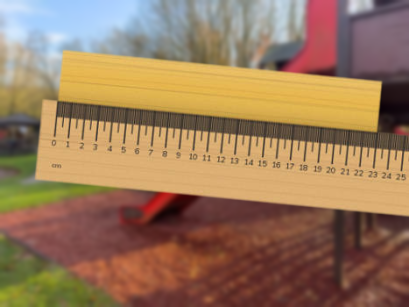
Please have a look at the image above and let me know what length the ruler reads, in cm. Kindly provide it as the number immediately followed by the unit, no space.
23cm
